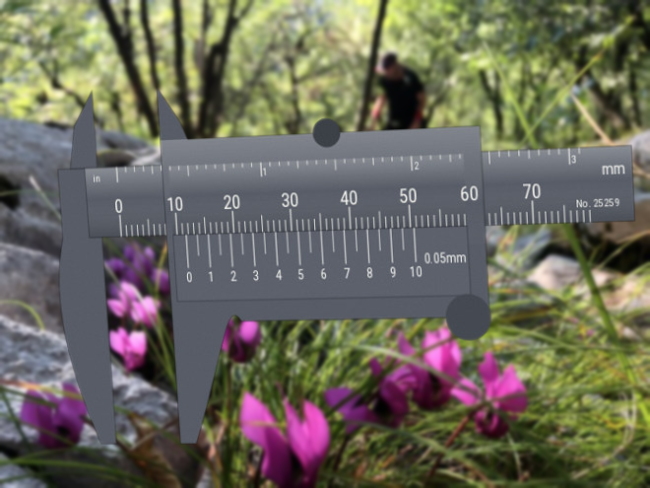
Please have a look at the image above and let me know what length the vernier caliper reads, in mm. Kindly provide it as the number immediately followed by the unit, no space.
11.6mm
